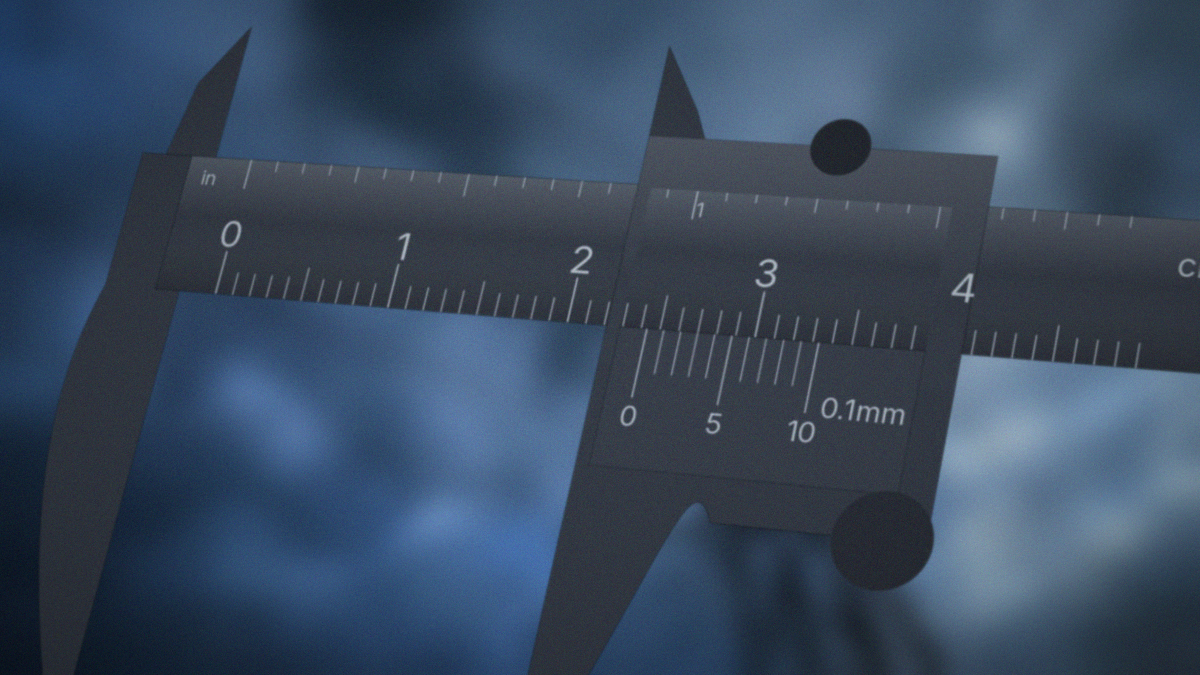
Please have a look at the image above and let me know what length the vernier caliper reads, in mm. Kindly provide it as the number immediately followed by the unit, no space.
24.3mm
